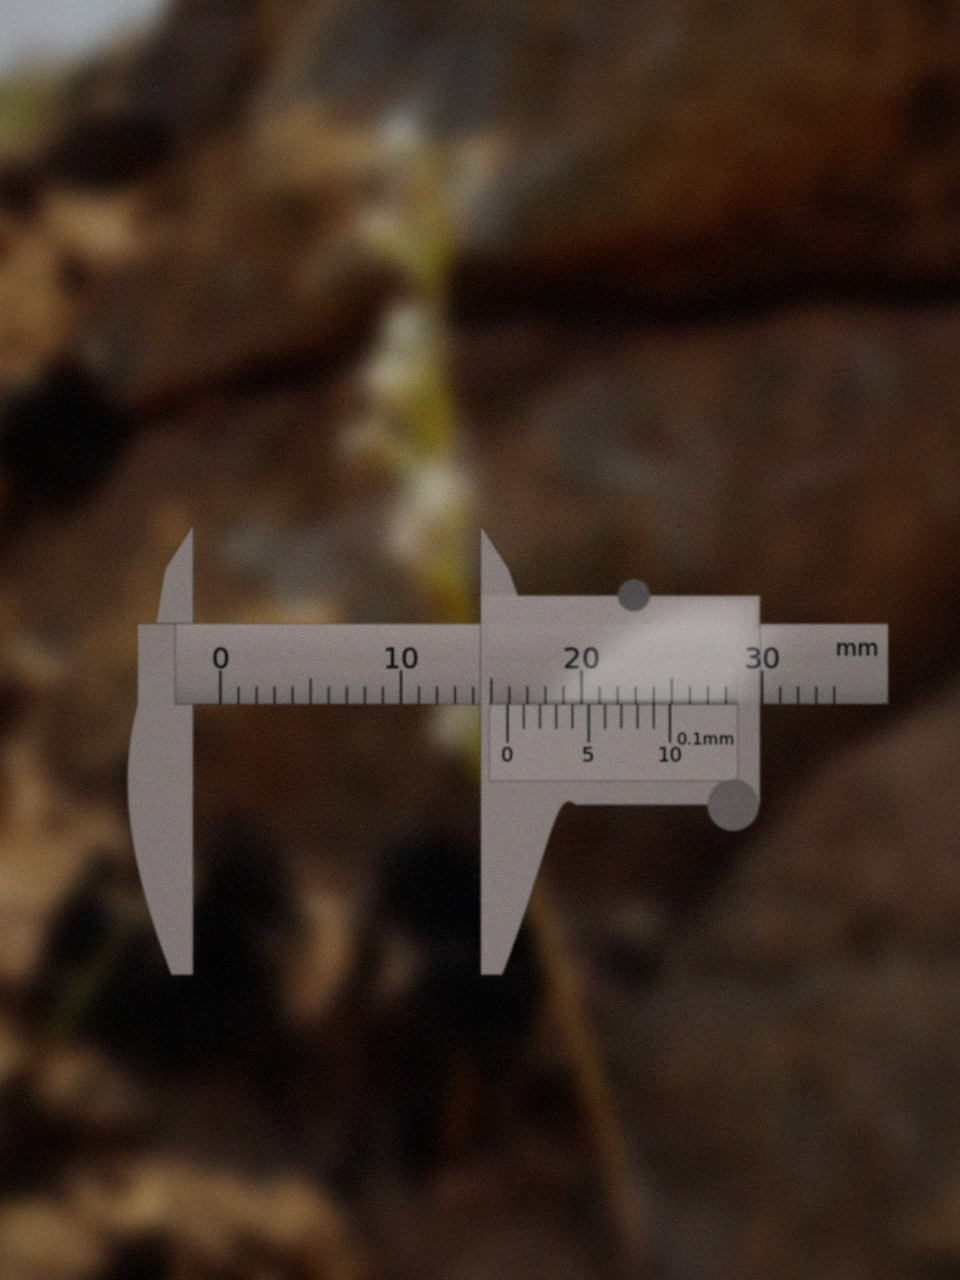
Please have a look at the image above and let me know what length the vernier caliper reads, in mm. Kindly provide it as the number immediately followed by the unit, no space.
15.9mm
